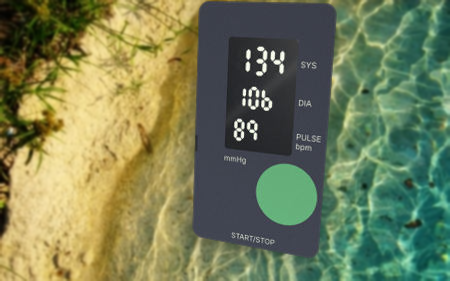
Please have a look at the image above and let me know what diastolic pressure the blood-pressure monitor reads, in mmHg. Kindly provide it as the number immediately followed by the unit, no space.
106mmHg
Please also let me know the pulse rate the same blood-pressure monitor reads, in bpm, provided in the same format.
89bpm
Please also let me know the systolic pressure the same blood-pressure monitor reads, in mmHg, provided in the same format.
134mmHg
